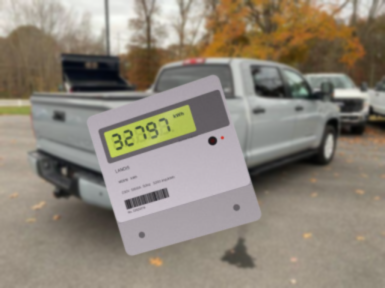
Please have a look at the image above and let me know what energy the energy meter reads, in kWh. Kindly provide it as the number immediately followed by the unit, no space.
32797kWh
